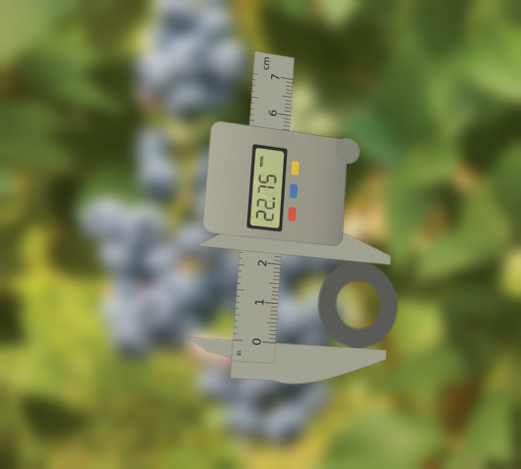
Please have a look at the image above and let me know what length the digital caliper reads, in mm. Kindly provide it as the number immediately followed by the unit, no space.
22.75mm
